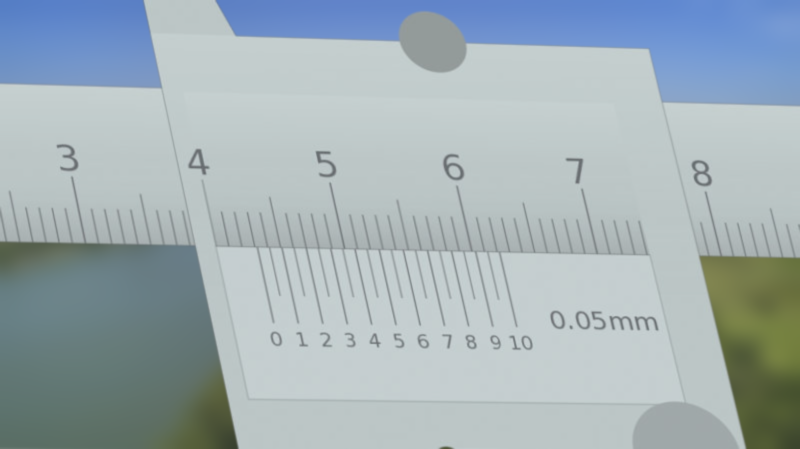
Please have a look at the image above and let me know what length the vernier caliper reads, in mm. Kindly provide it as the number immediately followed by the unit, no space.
43.2mm
